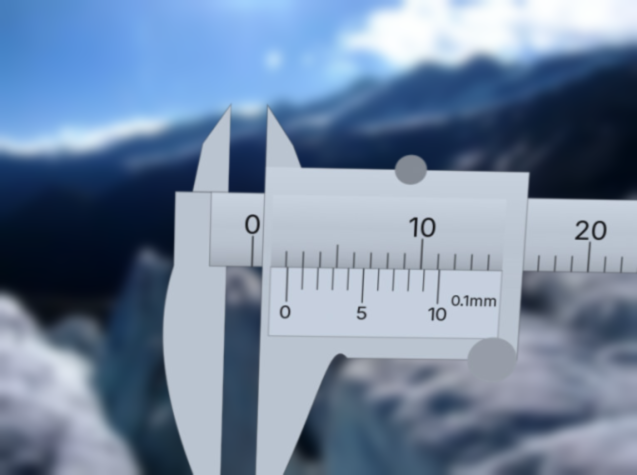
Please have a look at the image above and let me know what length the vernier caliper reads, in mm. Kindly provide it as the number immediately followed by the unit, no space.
2.1mm
